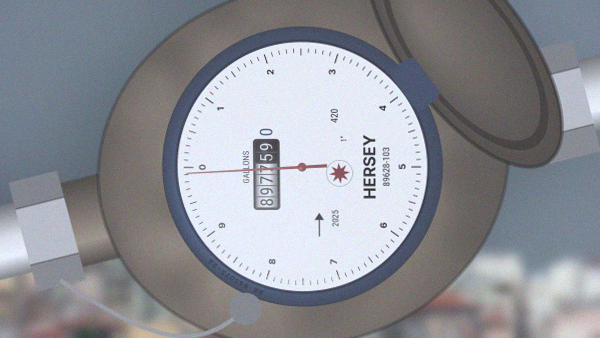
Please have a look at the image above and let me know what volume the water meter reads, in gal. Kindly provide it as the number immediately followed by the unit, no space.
8977589.9gal
